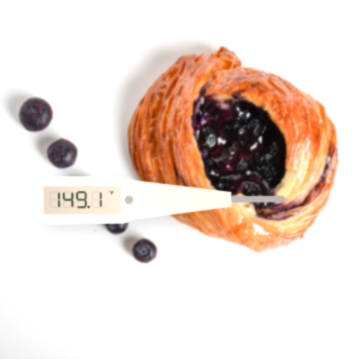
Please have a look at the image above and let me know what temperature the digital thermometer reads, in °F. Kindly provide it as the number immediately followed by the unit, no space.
149.1°F
